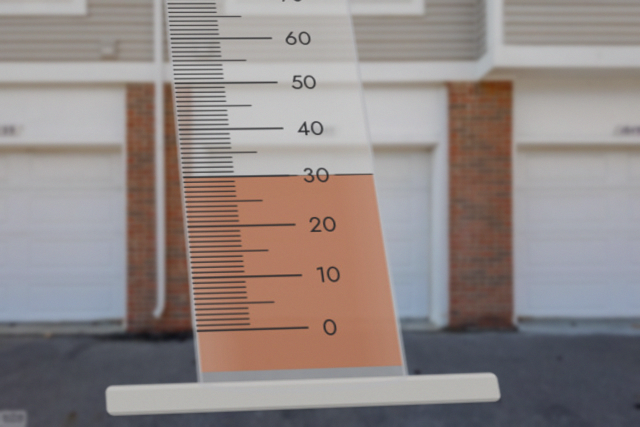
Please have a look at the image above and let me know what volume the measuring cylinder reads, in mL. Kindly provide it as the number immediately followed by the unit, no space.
30mL
